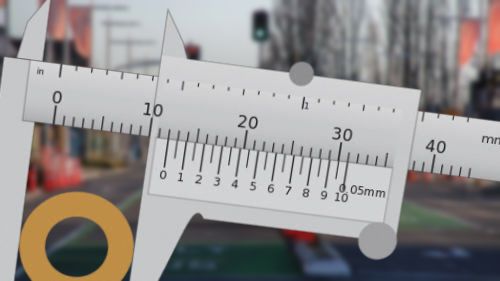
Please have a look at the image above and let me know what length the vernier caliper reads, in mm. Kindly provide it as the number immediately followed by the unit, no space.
12.0mm
